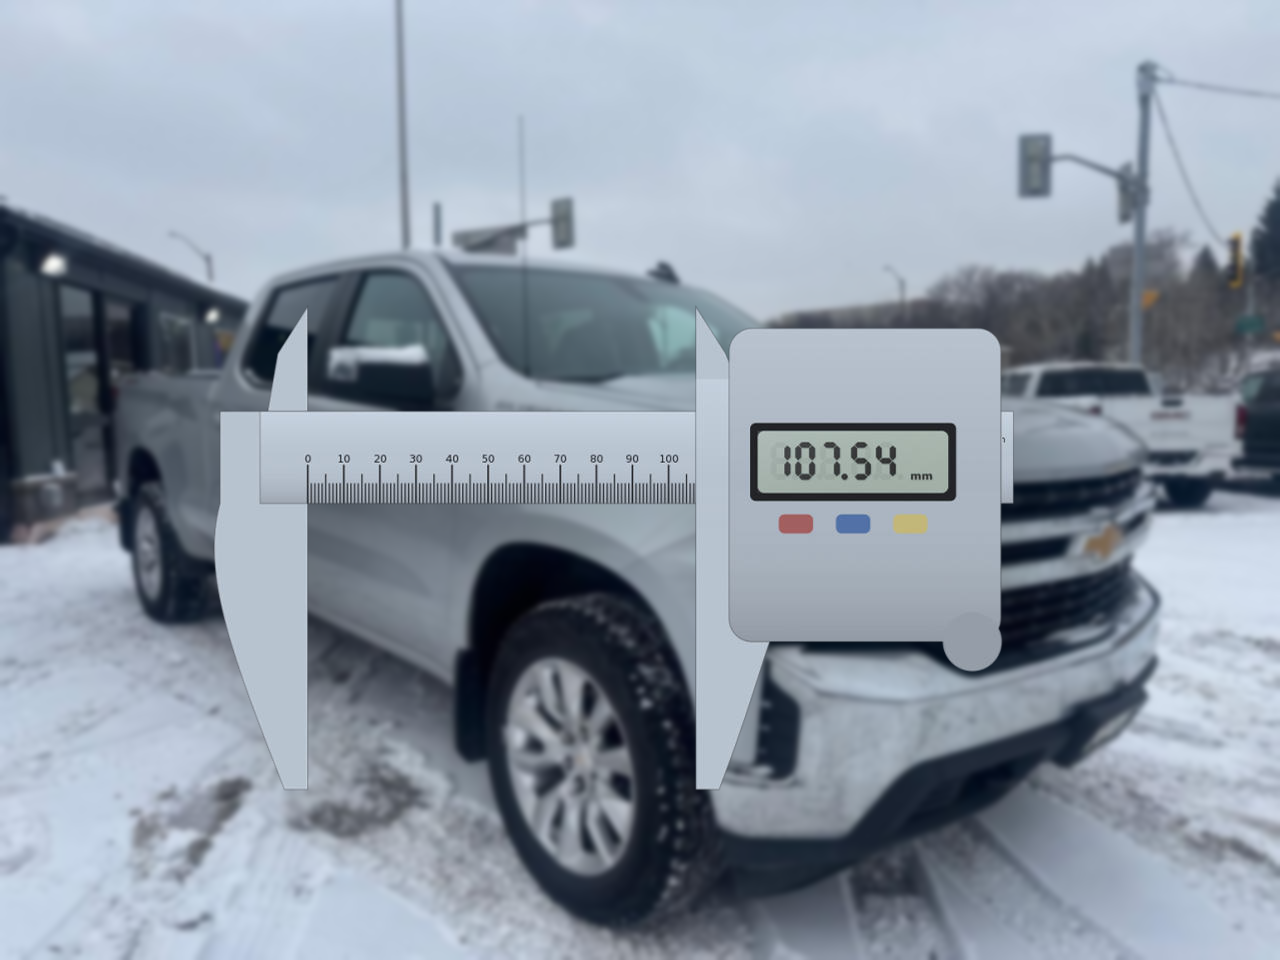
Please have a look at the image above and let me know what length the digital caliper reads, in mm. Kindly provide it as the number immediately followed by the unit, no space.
107.54mm
